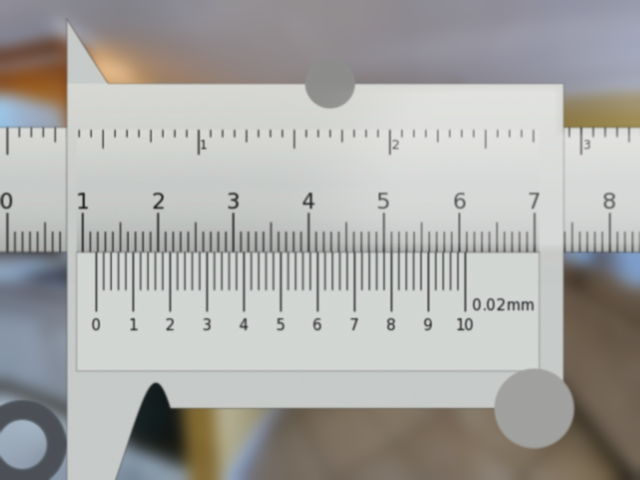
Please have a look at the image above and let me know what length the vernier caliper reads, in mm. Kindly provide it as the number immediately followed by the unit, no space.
11.8mm
